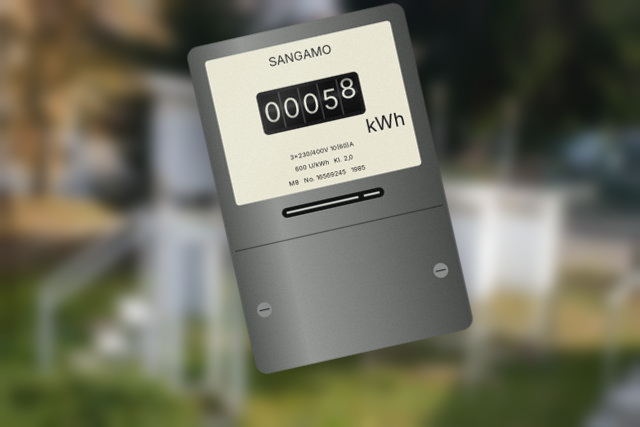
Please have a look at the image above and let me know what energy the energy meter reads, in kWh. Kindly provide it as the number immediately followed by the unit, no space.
58kWh
